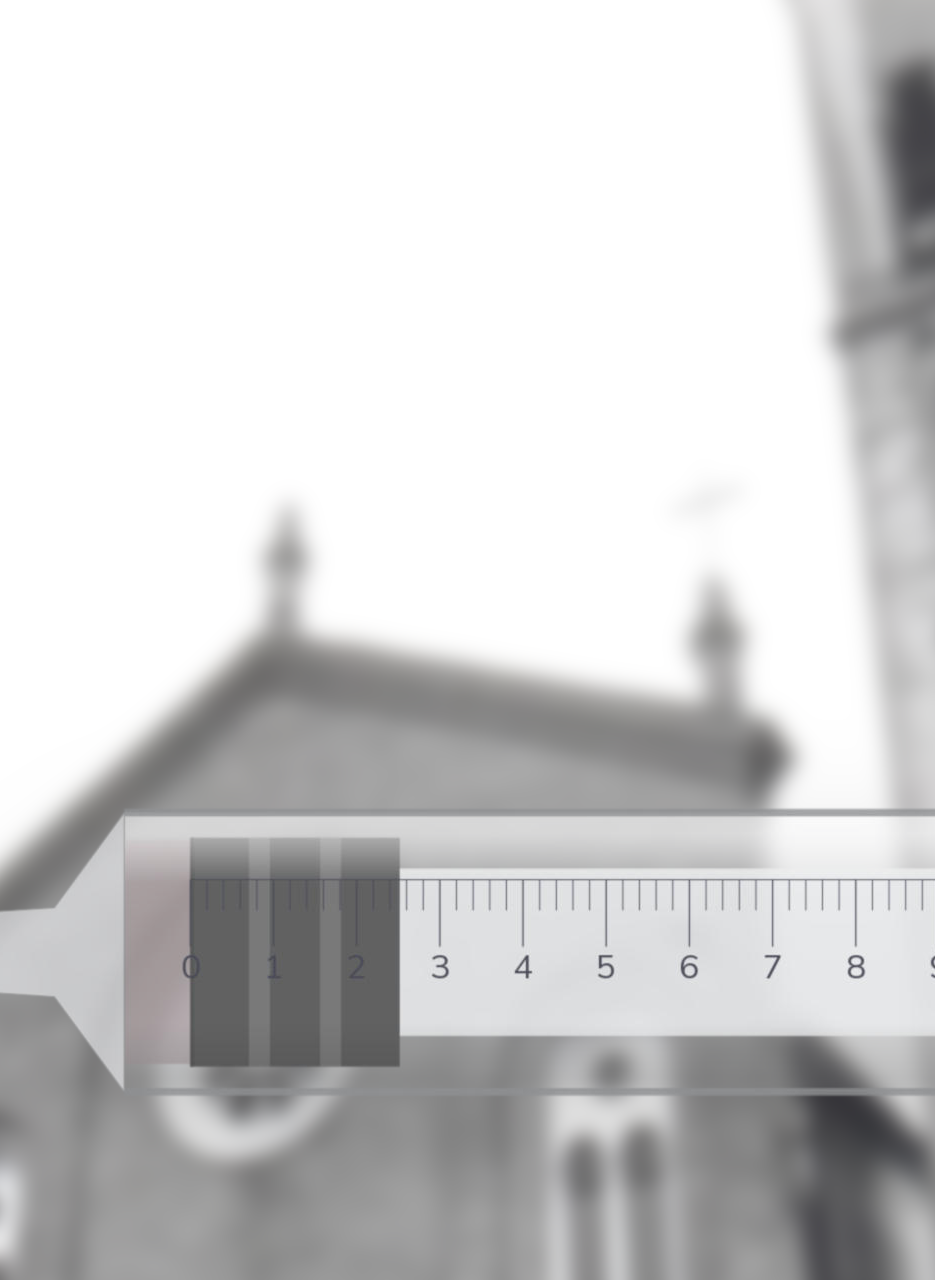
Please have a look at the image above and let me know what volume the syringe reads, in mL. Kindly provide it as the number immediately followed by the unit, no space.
0mL
